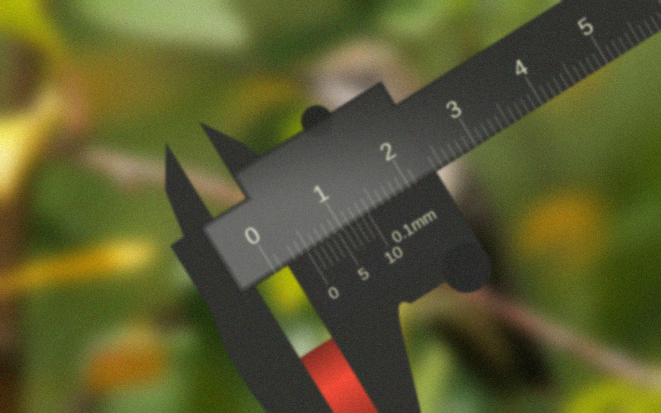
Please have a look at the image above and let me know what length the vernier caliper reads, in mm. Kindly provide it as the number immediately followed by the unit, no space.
4.8mm
